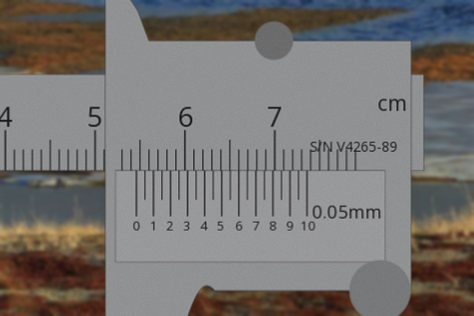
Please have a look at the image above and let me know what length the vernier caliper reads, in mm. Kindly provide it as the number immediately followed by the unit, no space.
54.6mm
